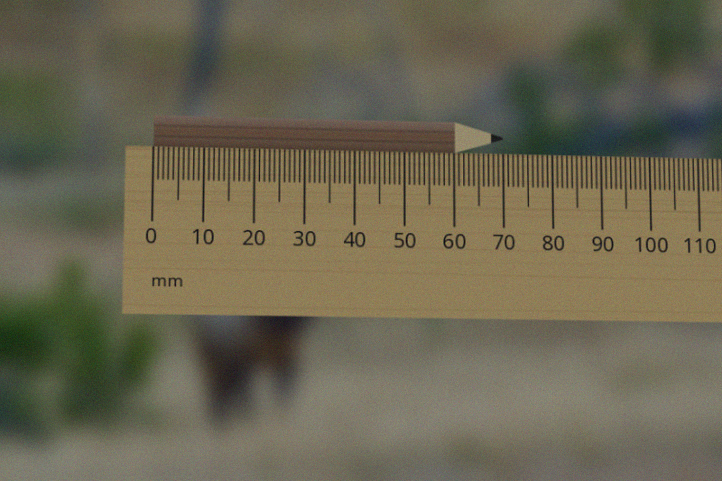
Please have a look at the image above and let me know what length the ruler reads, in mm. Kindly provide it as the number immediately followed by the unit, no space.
70mm
